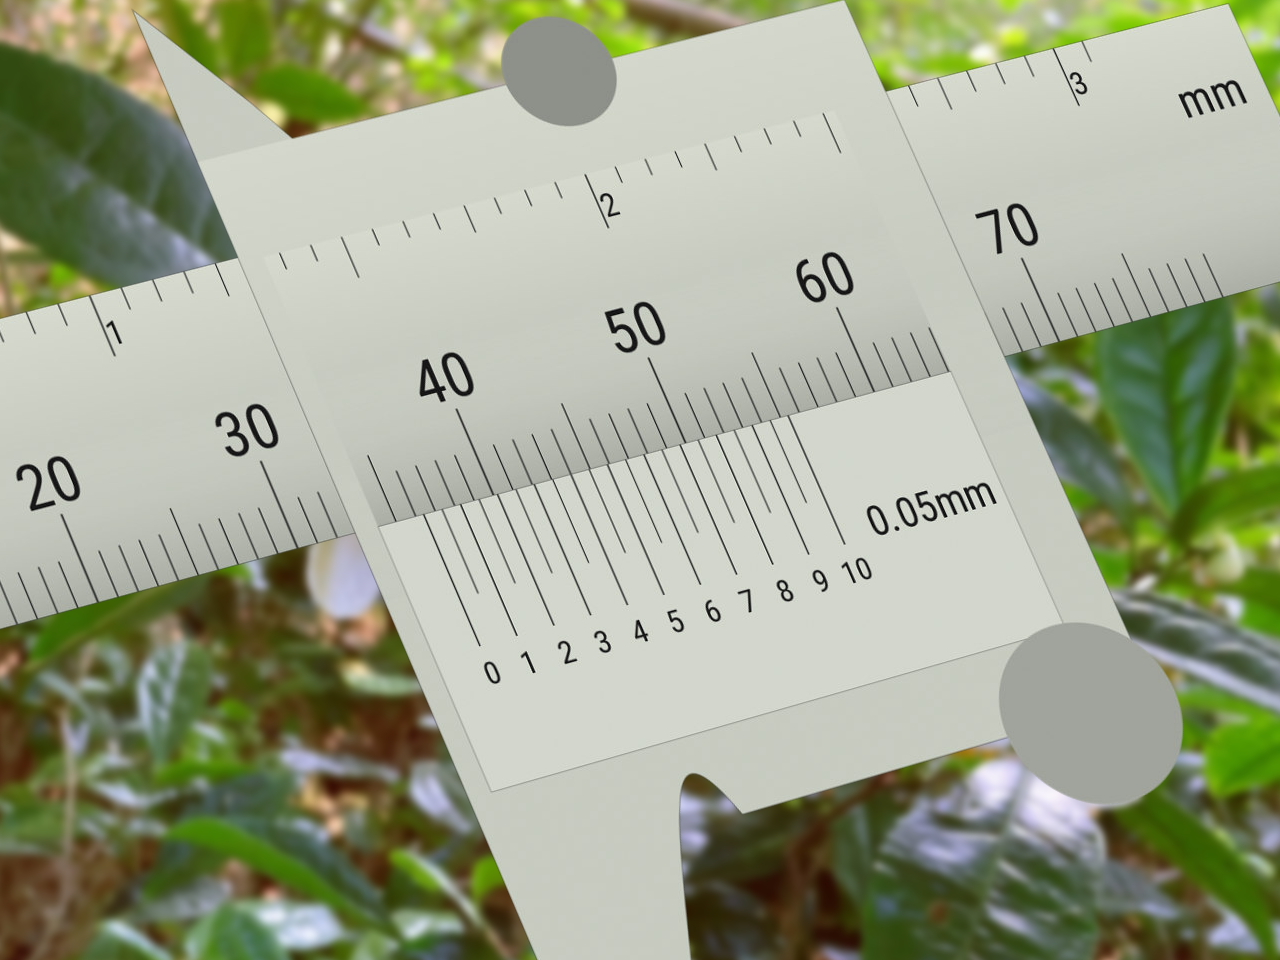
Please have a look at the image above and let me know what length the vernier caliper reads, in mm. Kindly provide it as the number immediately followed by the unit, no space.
36.4mm
